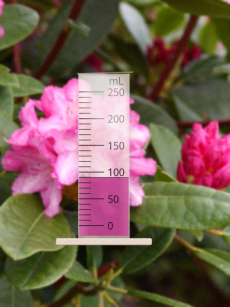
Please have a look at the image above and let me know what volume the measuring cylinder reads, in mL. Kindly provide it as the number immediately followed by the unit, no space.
90mL
